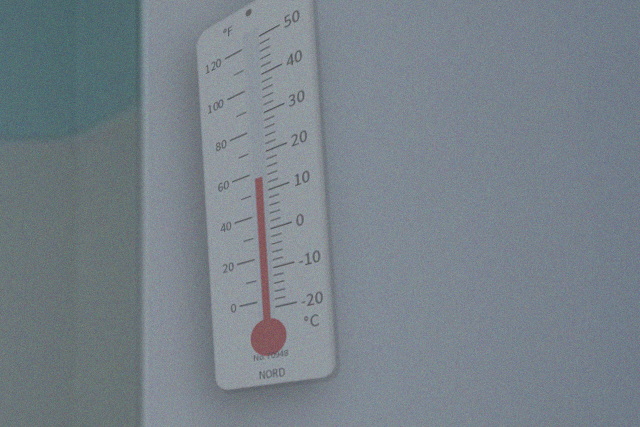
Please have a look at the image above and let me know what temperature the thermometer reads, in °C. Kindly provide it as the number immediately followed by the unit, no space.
14°C
